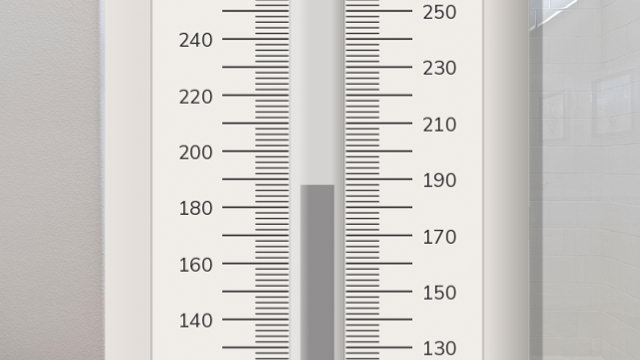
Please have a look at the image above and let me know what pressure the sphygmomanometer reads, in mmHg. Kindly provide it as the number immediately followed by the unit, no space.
188mmHg
